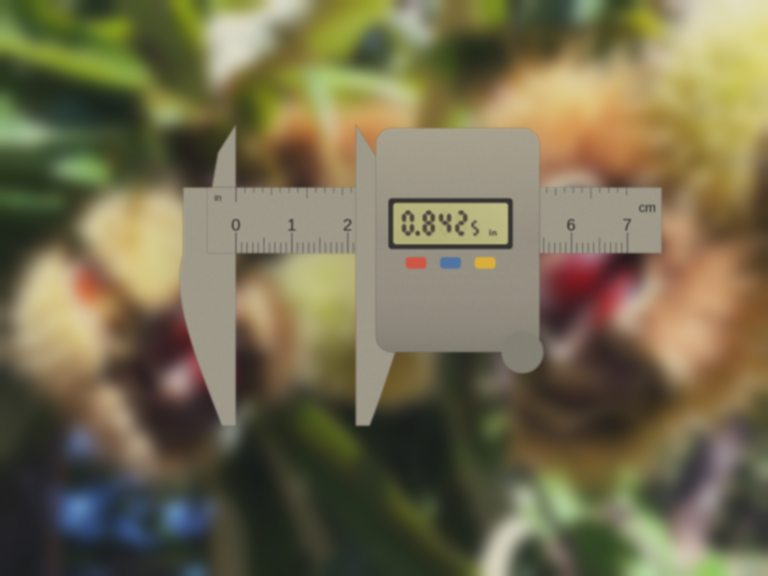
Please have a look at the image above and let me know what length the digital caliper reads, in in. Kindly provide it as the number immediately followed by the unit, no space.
0.8425in
